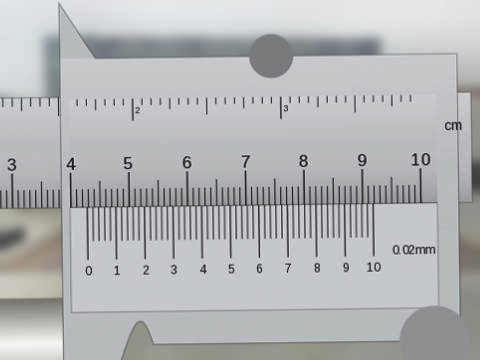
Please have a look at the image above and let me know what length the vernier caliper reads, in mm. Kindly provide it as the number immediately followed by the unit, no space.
42.8mm
